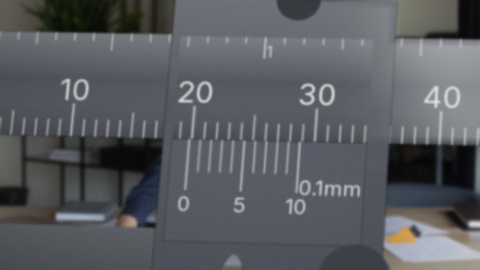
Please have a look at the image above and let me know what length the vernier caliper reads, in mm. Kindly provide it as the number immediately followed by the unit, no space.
19.8mm
